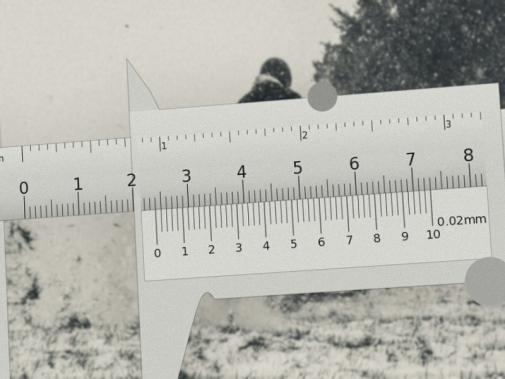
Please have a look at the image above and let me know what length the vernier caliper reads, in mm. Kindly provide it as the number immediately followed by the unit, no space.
24.0mm
